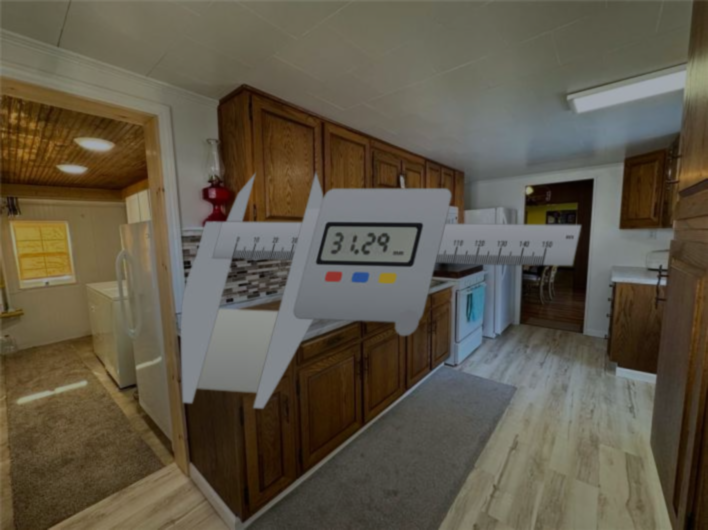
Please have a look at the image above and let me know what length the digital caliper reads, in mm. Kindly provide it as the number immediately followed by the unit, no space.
31.29mm
